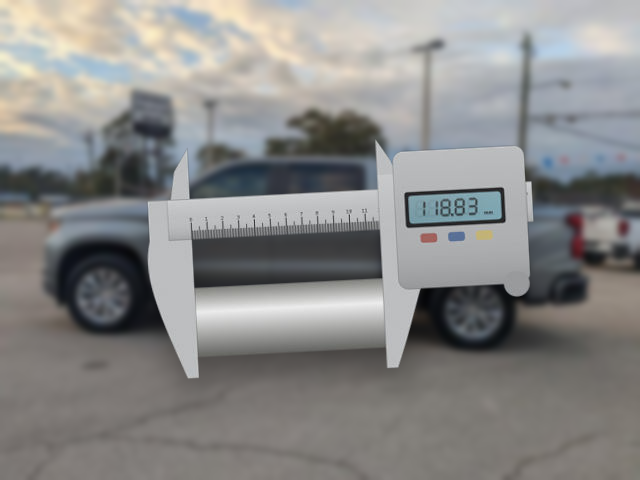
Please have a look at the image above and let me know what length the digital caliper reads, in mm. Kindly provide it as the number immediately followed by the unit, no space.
118.83mm
